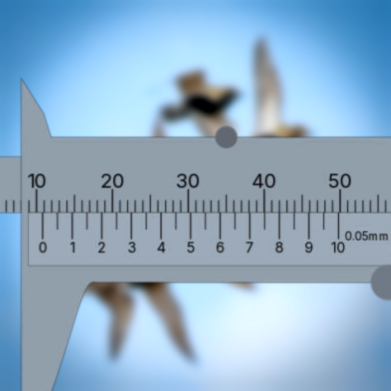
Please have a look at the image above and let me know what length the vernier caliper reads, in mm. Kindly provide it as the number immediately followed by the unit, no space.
10.8mm
